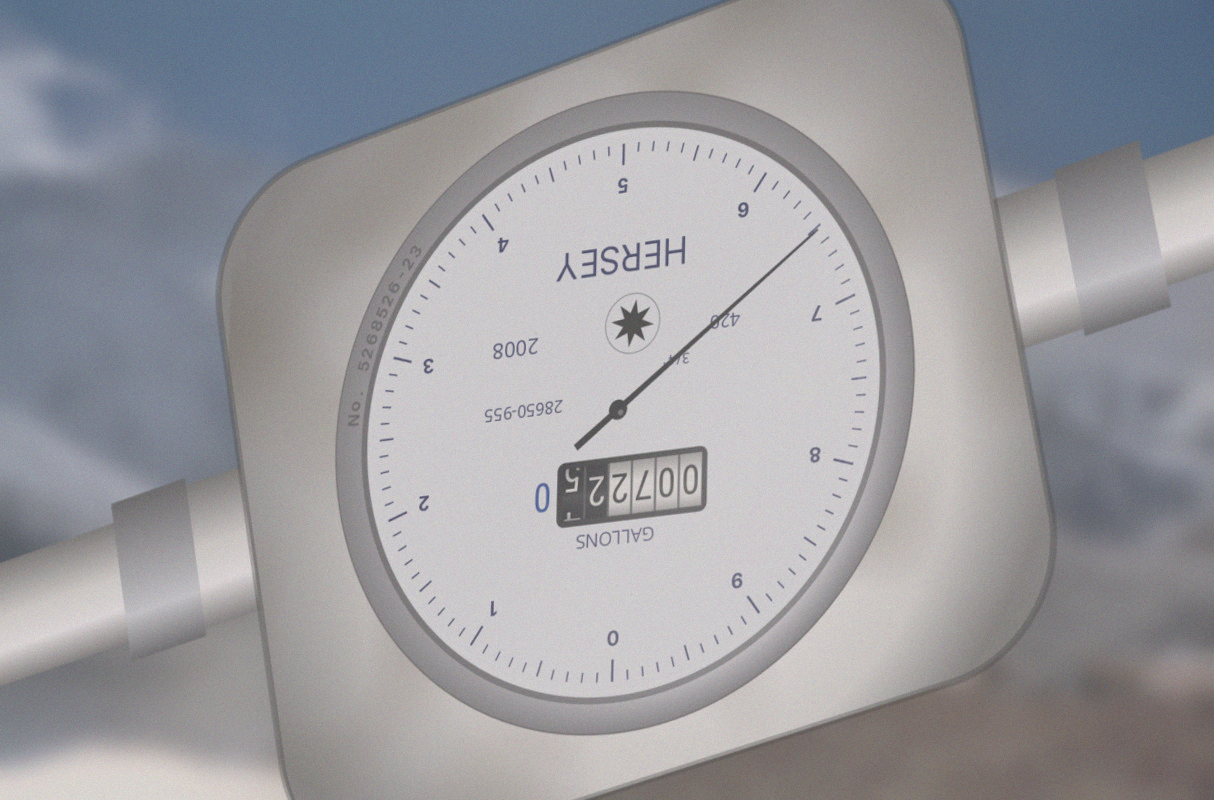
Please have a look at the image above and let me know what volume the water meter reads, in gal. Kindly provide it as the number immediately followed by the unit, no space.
72246.5gal
